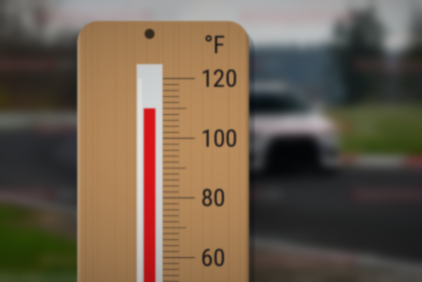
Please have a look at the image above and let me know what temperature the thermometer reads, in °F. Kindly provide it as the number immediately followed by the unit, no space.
110°F
